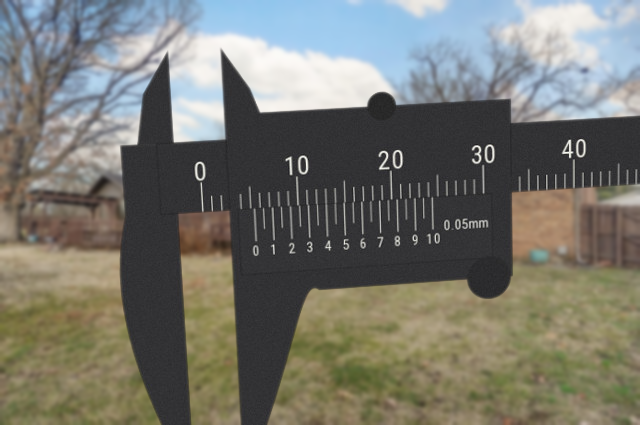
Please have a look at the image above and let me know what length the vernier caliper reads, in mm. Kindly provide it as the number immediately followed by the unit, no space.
5.4mm
